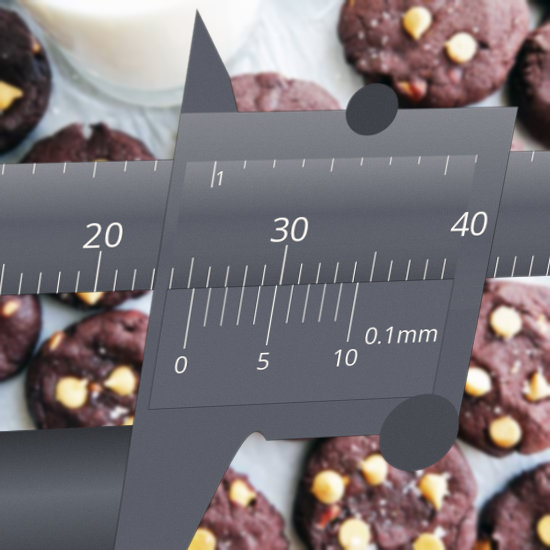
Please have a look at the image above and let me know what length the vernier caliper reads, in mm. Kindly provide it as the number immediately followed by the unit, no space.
25.3mm
